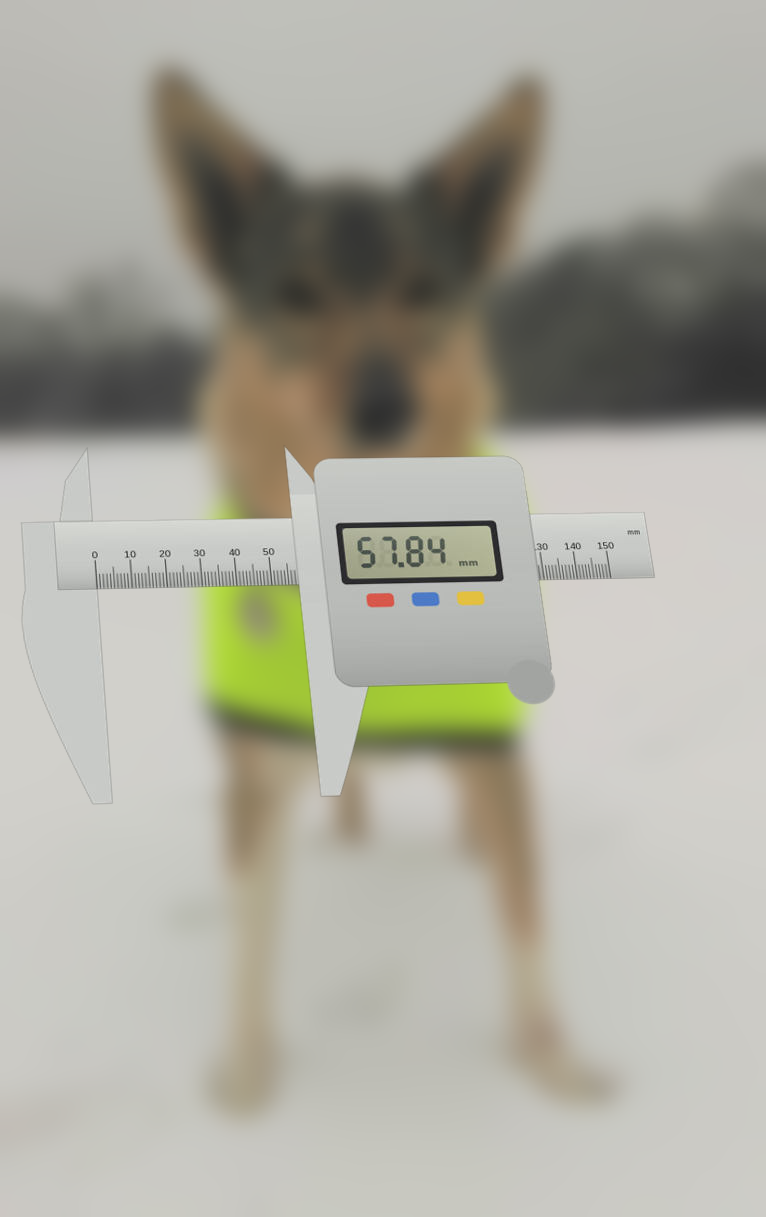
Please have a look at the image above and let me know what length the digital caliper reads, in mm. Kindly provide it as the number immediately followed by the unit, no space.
57.84mm
